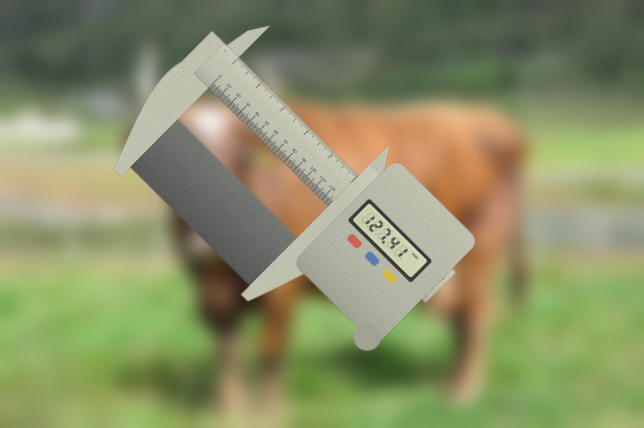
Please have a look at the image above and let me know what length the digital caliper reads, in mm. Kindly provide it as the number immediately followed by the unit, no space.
127.41mm
